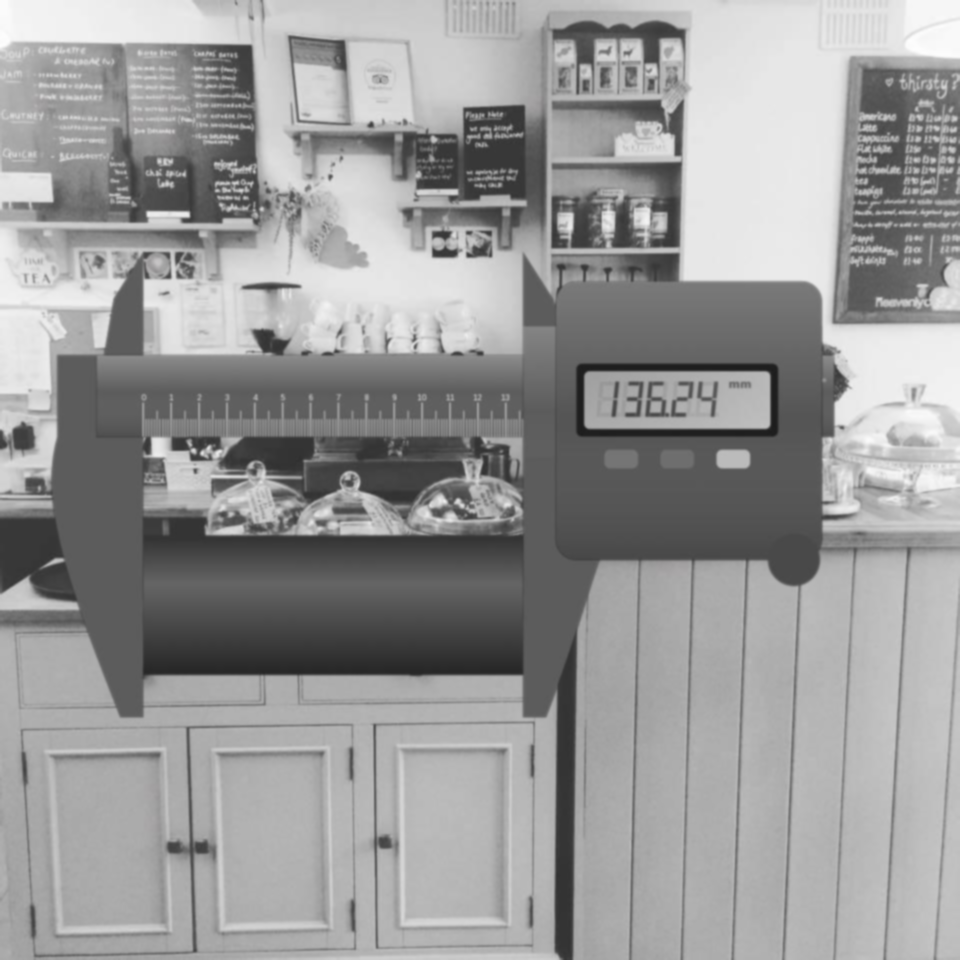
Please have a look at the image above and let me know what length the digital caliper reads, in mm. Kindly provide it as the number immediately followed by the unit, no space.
136.24mm
